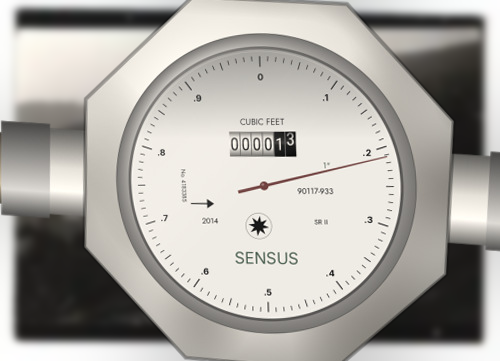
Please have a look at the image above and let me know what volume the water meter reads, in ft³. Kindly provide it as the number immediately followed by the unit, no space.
13.21ft³
